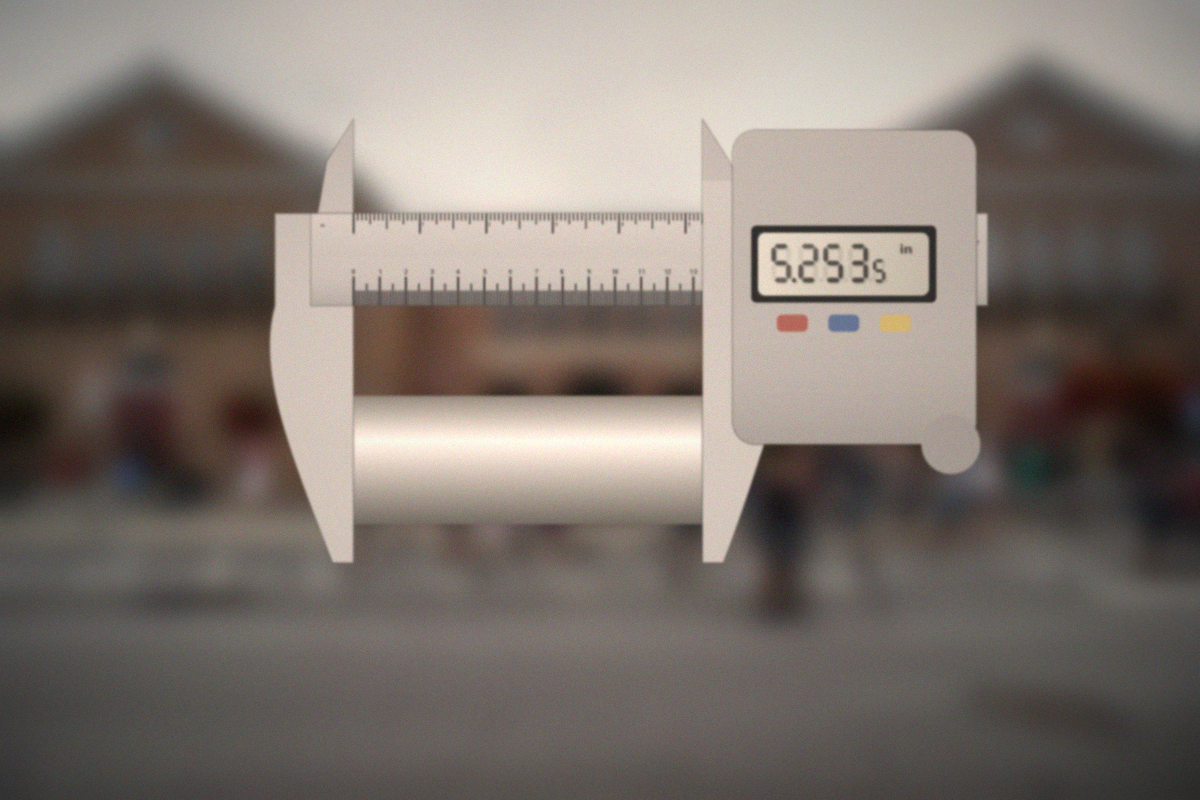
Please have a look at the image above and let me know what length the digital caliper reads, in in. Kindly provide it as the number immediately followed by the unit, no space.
5.2535in
